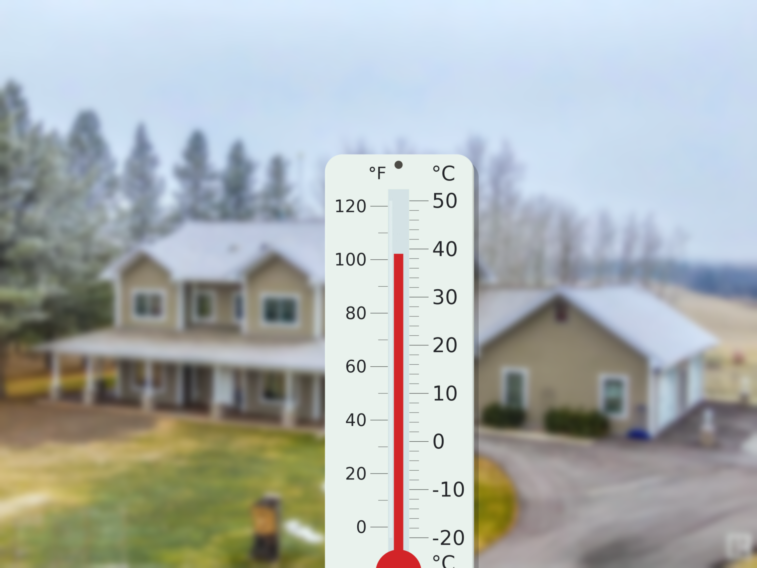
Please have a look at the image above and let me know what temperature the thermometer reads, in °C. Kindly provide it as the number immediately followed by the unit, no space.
39°C
